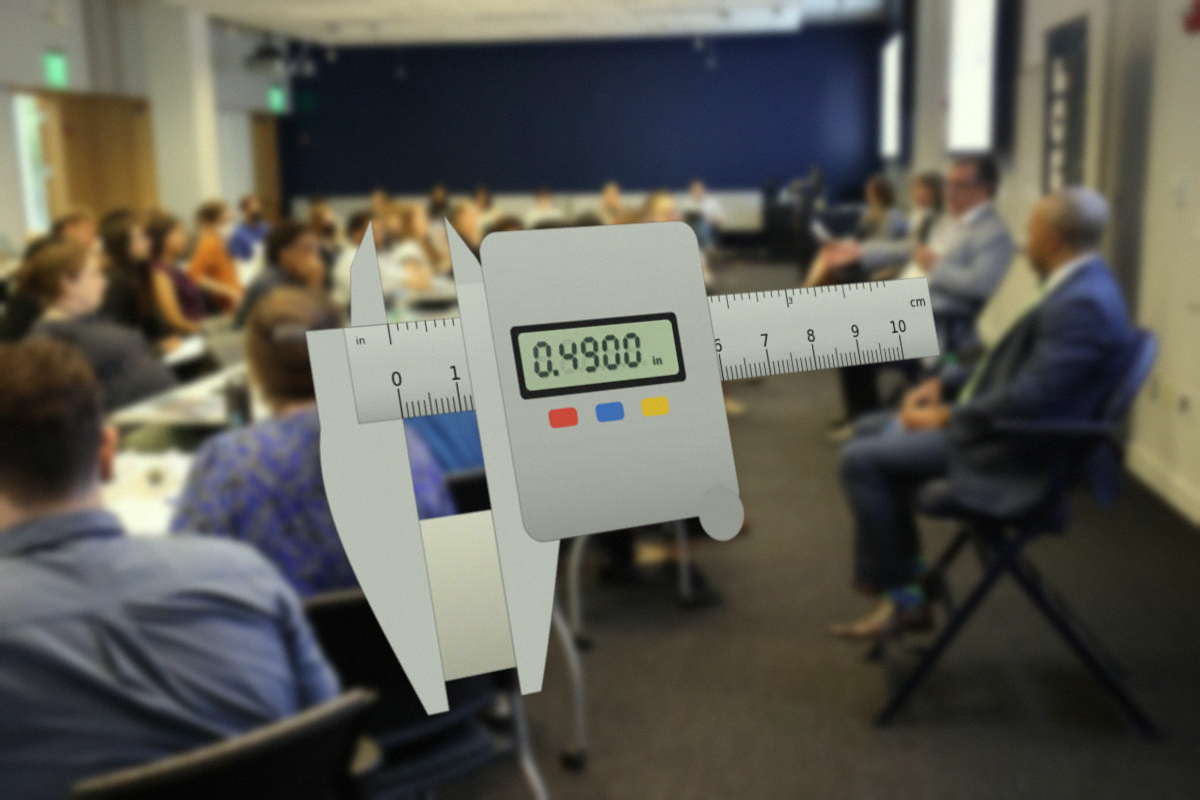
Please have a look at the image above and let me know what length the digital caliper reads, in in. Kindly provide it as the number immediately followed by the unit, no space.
0.4900in
